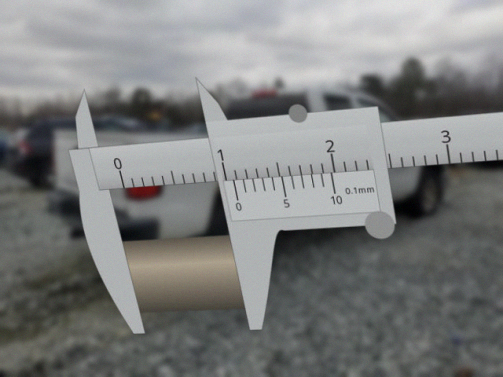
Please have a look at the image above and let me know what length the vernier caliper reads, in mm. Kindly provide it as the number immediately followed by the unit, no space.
10.7mm
